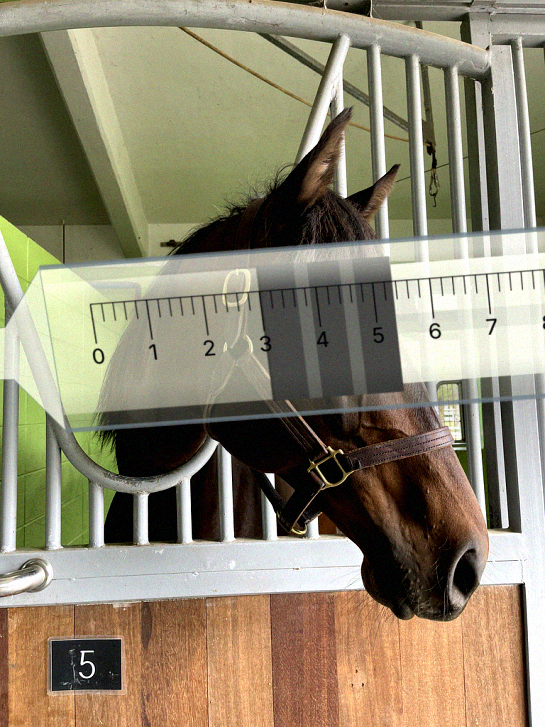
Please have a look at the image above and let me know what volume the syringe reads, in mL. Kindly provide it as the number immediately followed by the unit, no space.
3mL
